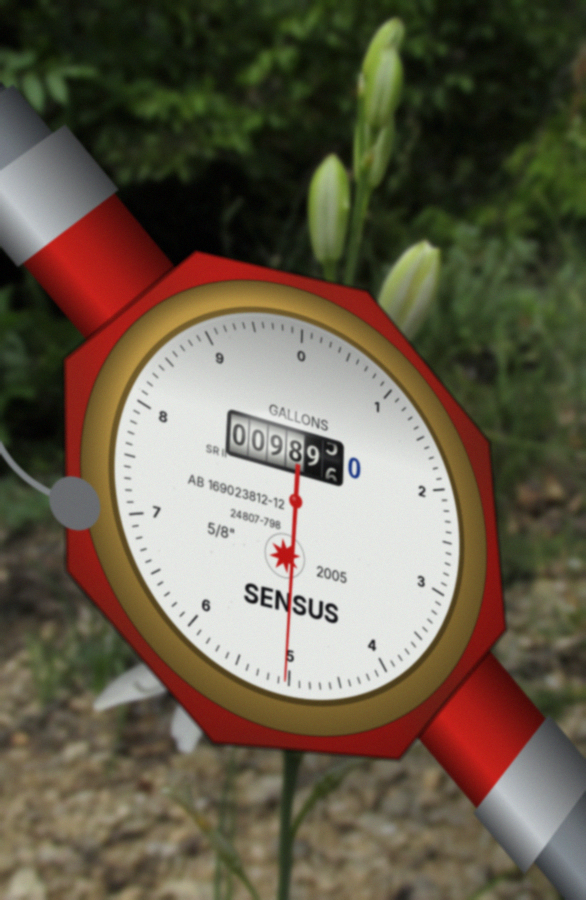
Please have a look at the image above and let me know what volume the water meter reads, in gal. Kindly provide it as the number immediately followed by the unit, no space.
98955.0gal
